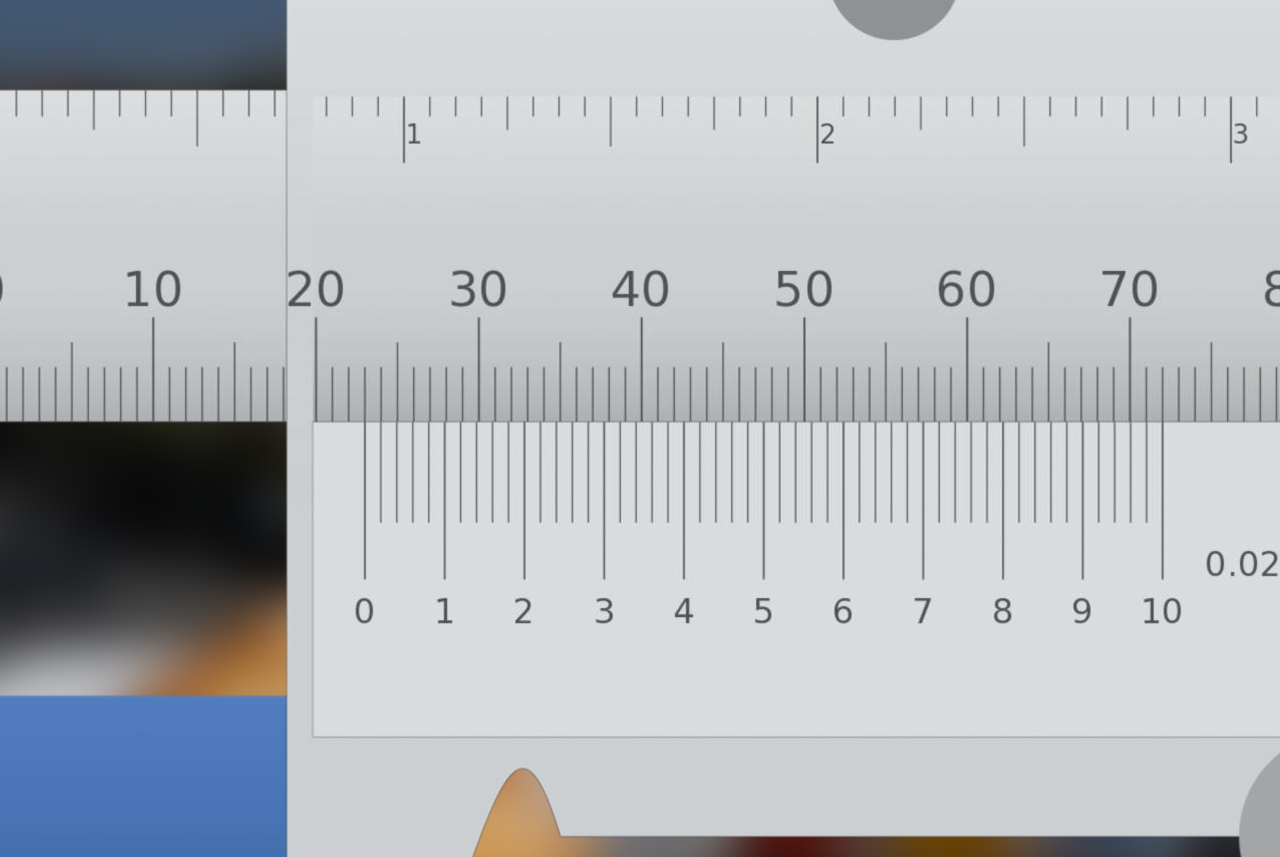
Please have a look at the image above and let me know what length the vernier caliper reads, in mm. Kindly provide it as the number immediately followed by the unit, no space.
23.0mm
